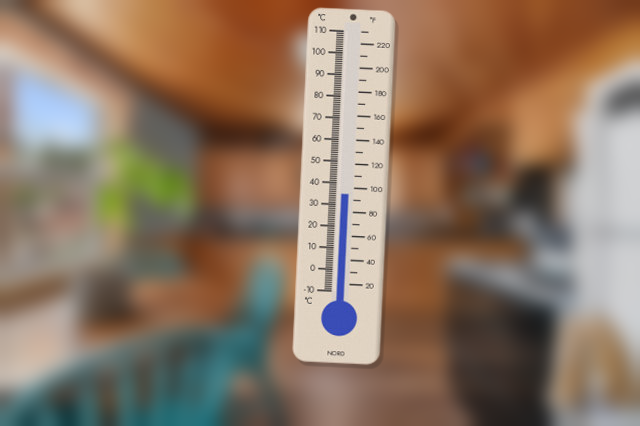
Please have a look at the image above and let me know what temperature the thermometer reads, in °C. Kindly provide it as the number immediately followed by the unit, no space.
35°C
